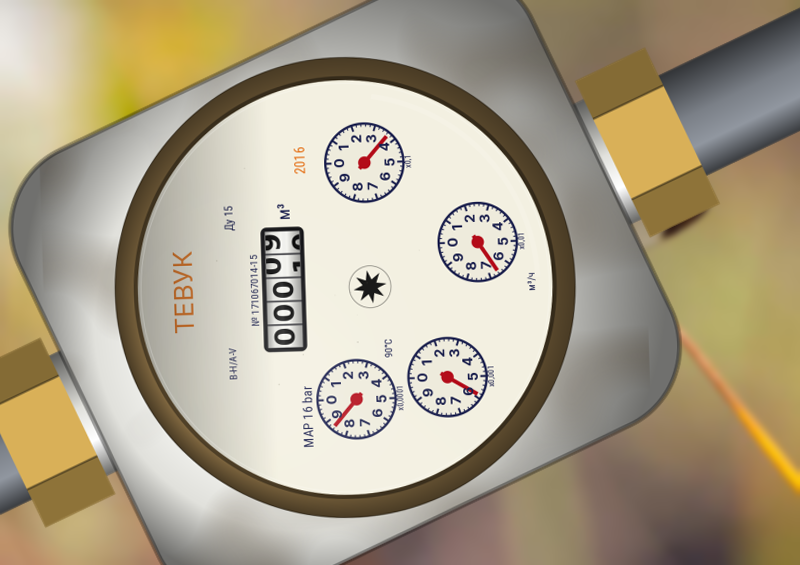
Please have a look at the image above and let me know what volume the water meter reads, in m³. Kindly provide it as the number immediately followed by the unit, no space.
9.3658m³
